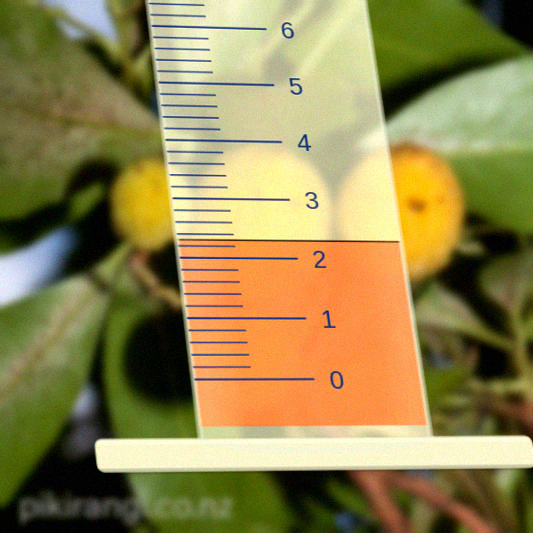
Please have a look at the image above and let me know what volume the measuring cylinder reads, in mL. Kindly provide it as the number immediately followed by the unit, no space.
2.3mL
